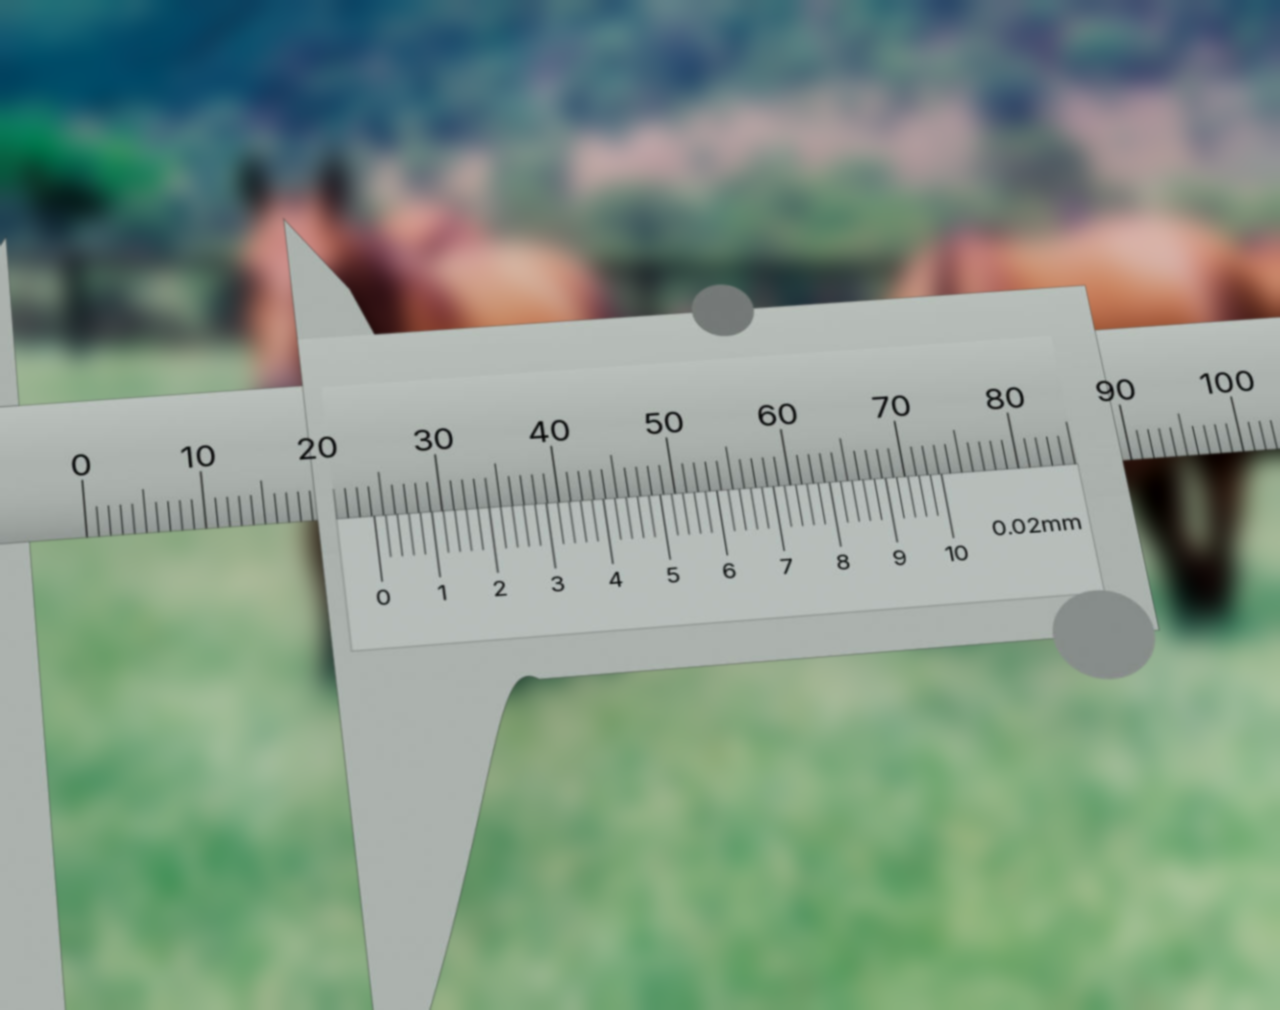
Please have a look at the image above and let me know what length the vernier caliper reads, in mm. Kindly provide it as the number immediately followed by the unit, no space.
24.2mm
